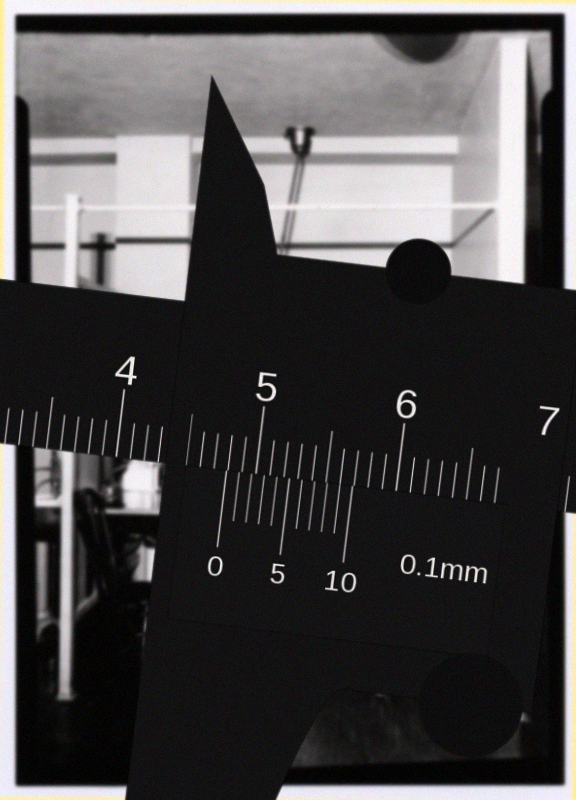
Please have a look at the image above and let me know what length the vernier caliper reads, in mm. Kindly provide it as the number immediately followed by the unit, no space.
47.9mm
